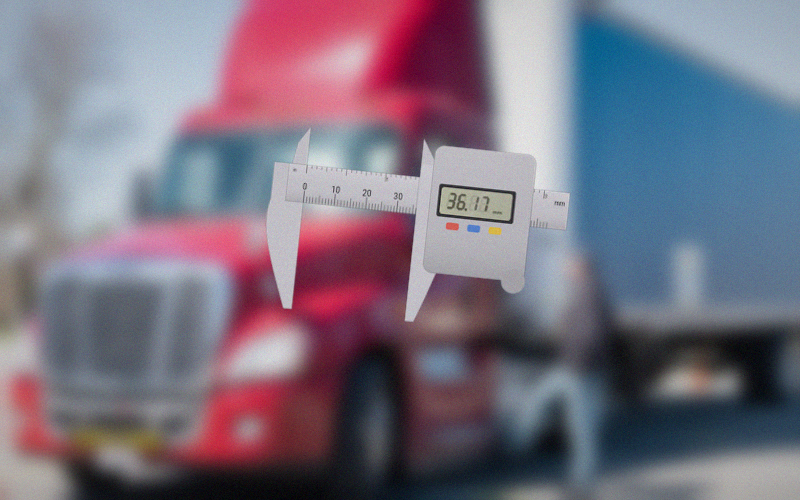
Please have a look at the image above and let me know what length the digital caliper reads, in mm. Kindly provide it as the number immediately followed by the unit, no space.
36.17mm
